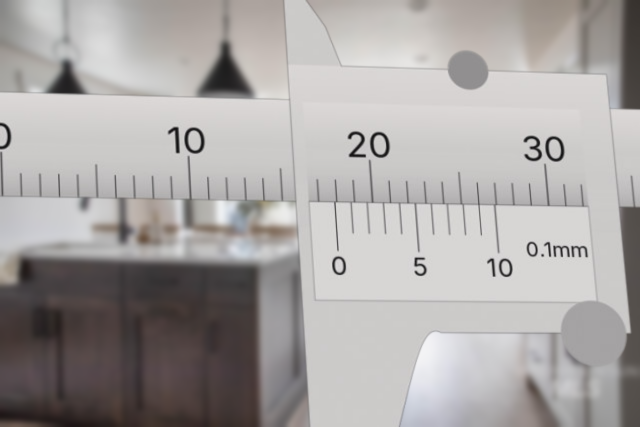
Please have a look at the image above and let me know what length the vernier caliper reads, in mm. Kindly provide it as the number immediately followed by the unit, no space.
17.9mm
